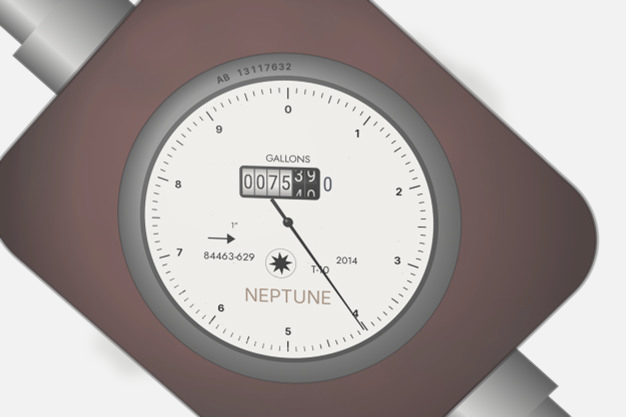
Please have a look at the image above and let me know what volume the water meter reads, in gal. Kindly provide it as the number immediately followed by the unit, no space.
75394.0gal
